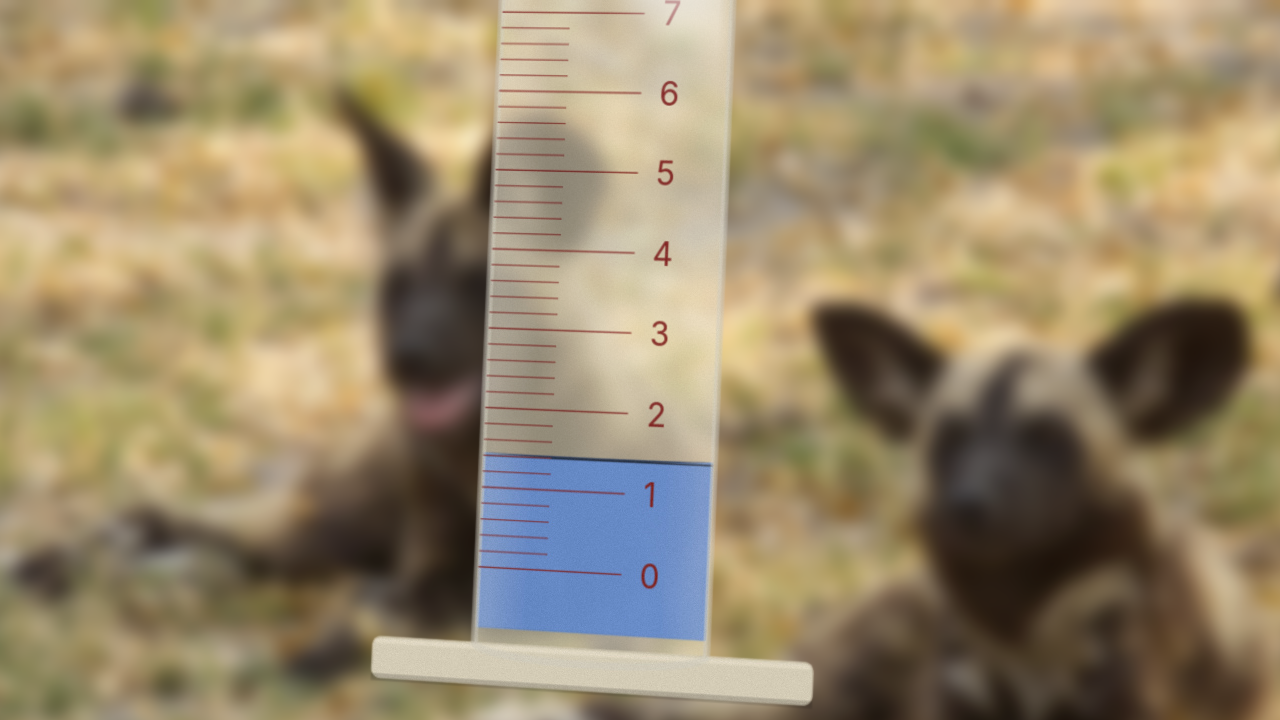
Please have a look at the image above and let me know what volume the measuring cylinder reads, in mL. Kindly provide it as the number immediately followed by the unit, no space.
1.4mL
